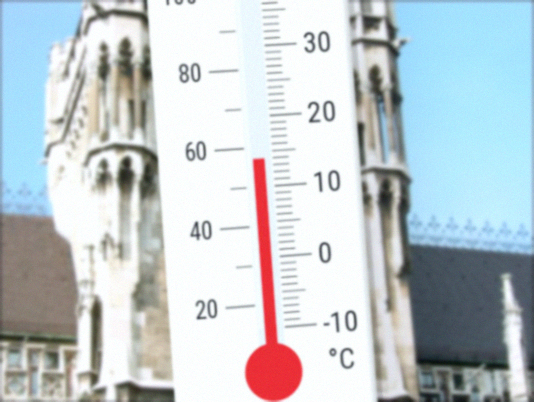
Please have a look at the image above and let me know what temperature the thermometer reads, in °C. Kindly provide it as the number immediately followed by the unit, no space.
14°C
